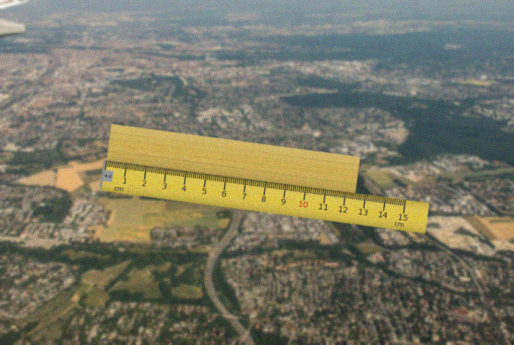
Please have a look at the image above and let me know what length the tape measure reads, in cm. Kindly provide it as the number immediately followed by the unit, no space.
12.5cm
